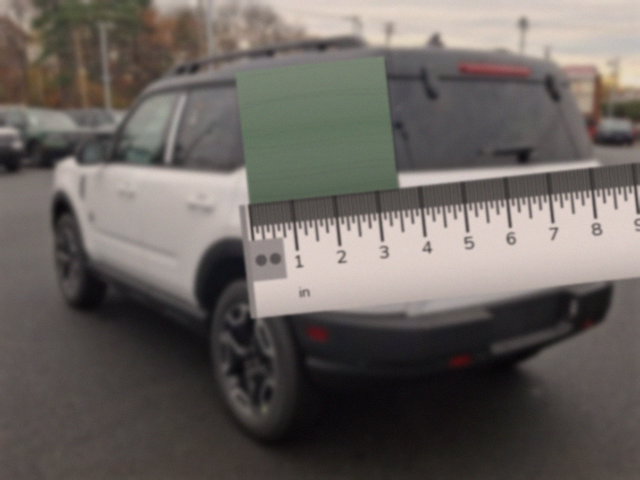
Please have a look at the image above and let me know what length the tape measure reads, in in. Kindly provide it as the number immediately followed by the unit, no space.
3.5in
